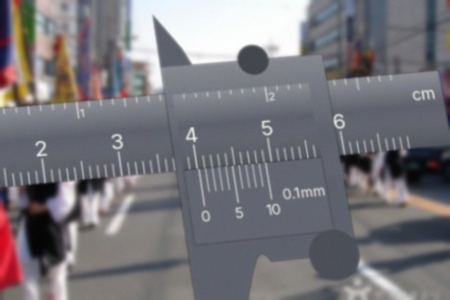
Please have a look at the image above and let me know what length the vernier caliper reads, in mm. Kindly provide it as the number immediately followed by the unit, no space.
40.2mm
